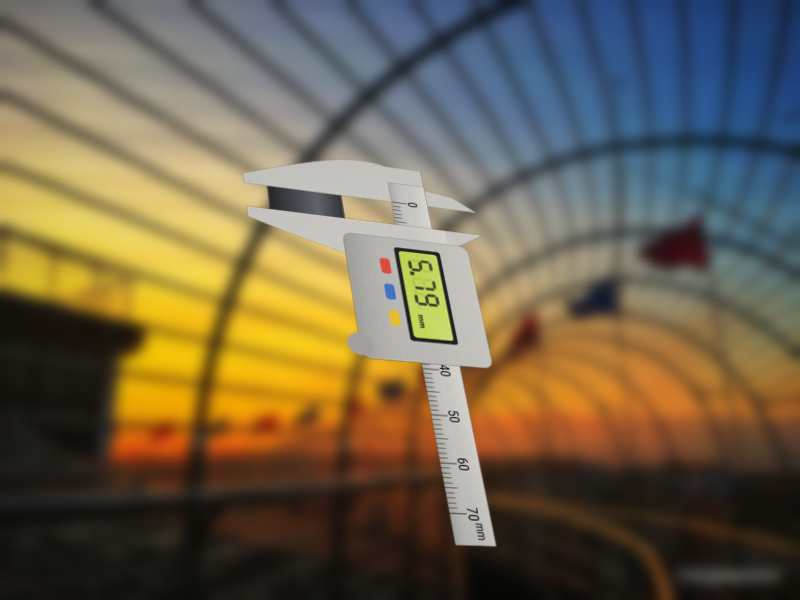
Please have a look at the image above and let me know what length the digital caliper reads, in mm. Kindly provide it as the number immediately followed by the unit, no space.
5.79mm
